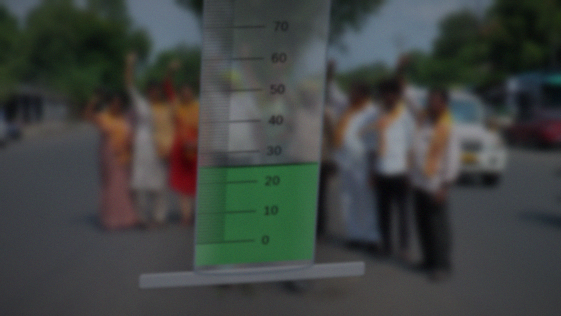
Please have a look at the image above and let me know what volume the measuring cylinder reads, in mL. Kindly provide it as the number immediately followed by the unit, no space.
25mL
